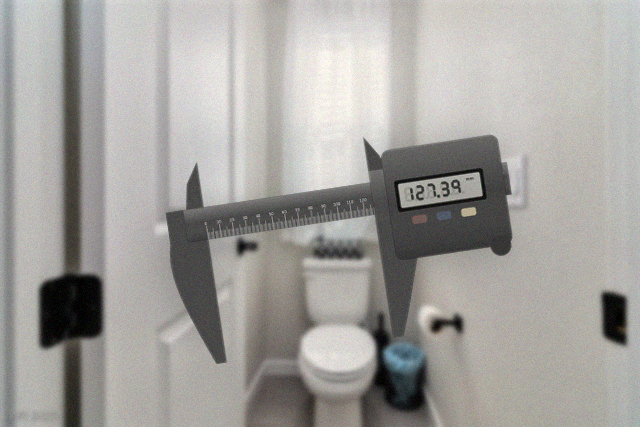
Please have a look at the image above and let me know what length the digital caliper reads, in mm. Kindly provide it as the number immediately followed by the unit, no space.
127.39mm
